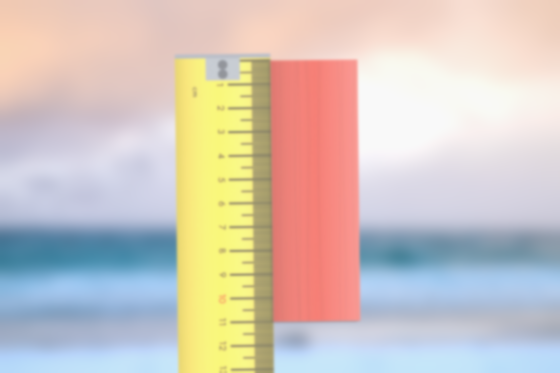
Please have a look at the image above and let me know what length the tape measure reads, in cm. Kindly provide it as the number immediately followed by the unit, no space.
11cm
